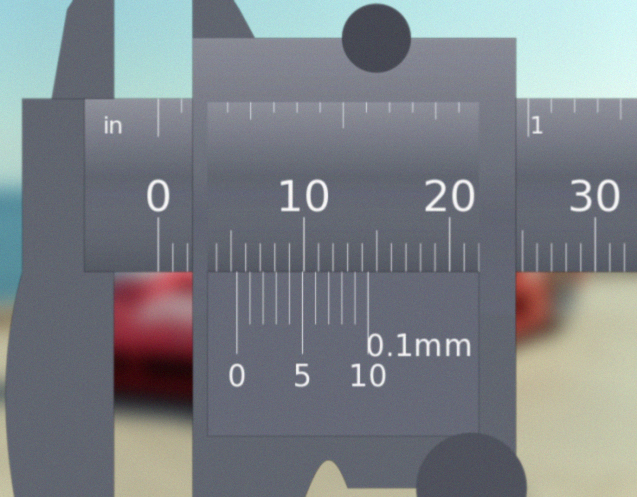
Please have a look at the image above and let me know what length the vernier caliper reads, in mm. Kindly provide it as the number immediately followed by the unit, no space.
5.4mm
